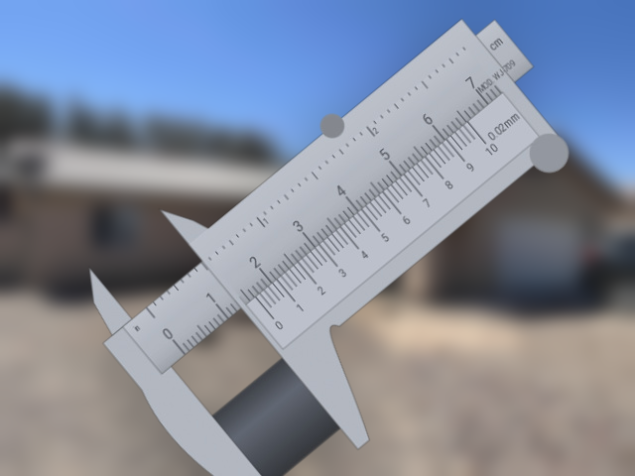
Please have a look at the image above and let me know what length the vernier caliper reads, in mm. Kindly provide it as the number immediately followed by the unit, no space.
16.2mm
